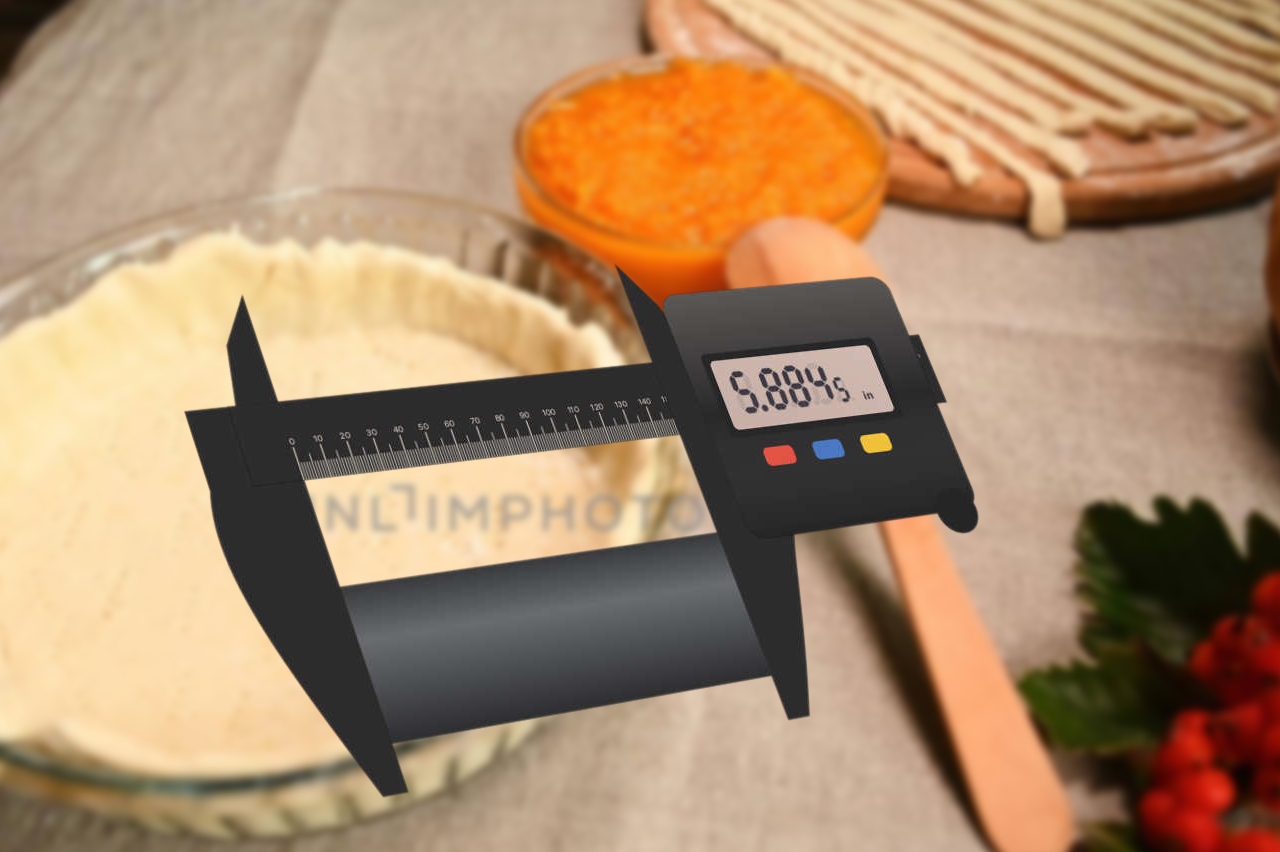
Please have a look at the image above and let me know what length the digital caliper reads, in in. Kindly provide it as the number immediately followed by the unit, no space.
5.8845in
